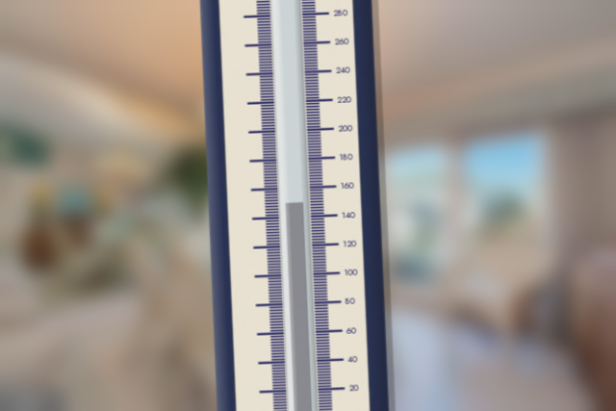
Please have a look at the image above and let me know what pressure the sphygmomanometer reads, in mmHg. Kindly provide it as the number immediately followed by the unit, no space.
150mmHg
